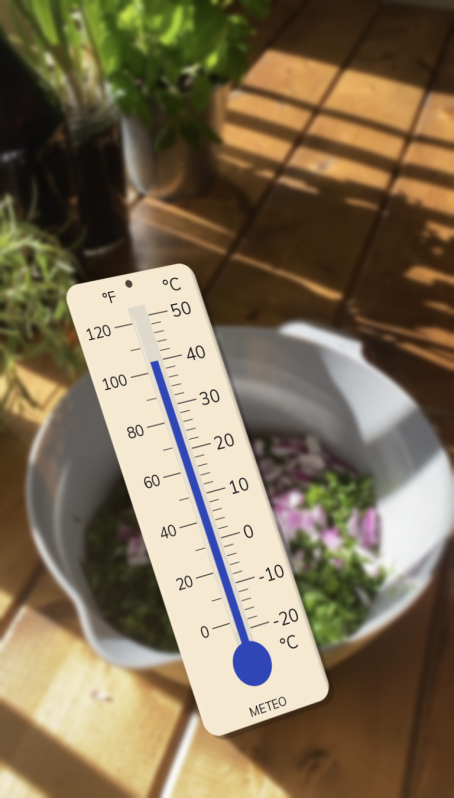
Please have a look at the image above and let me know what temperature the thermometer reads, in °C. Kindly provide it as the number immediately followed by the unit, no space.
40°C
